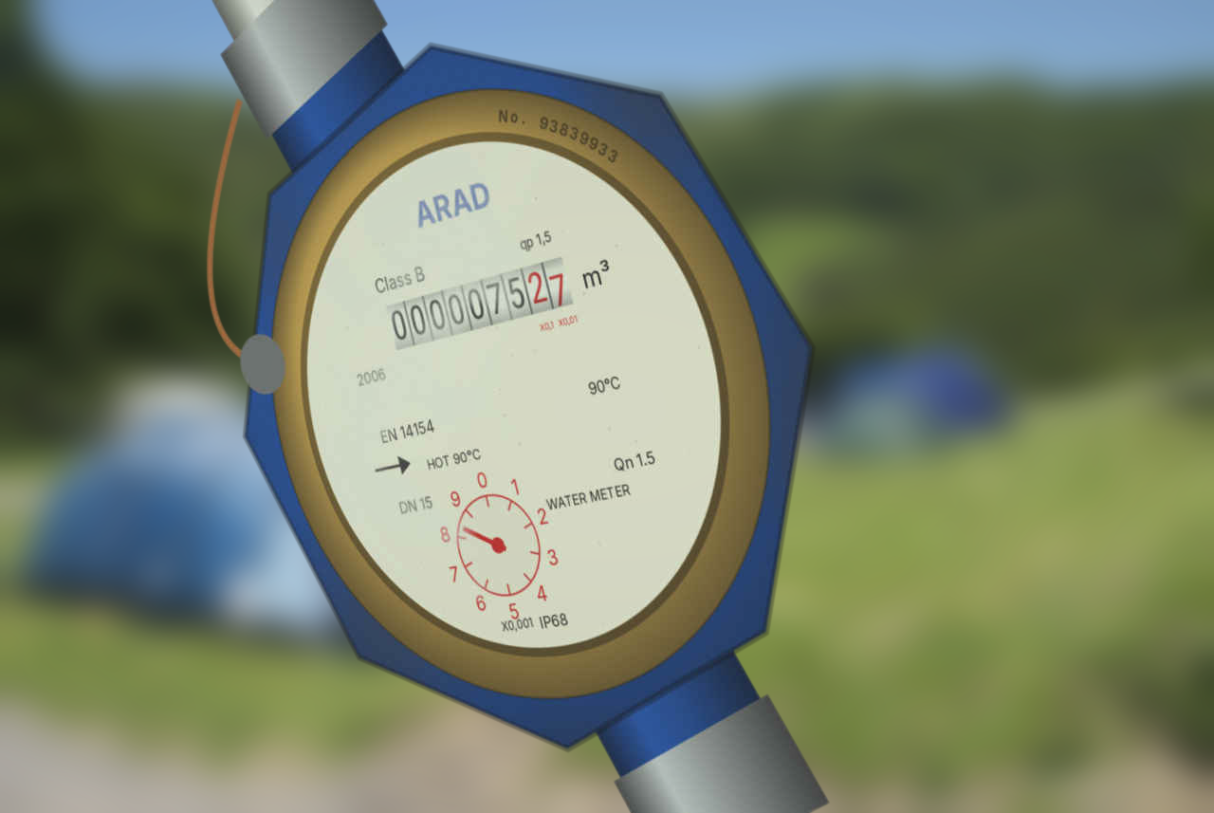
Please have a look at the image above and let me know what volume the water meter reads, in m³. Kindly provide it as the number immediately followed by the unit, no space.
75.268m³
